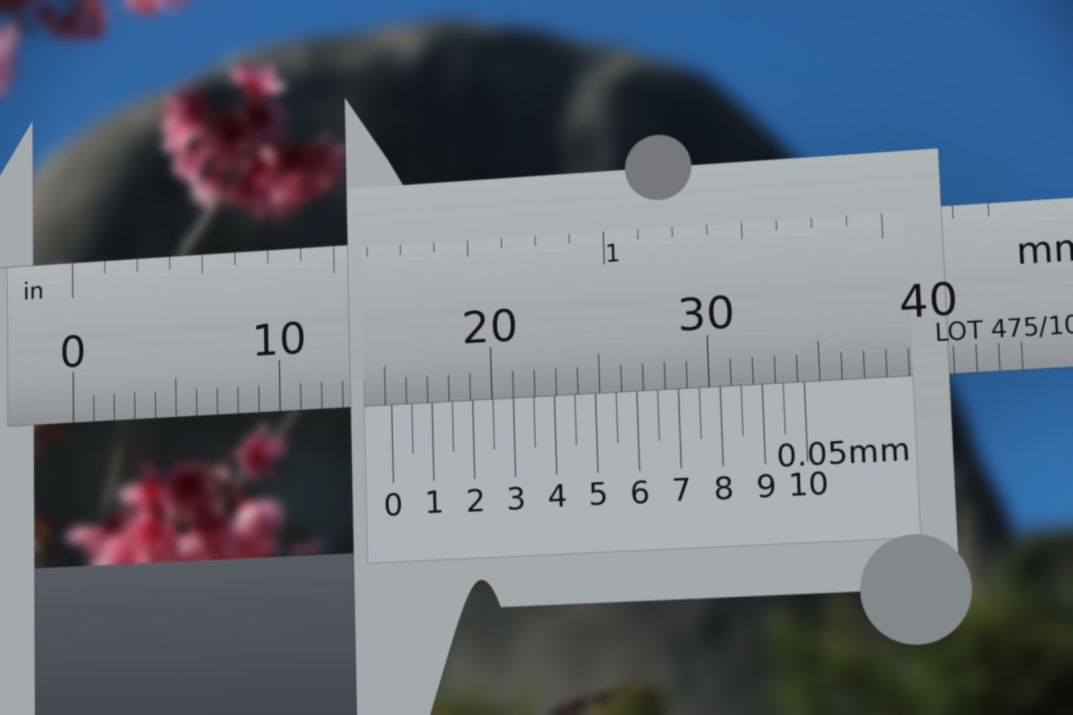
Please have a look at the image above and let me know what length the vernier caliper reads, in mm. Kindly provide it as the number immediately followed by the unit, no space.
15.3mm
